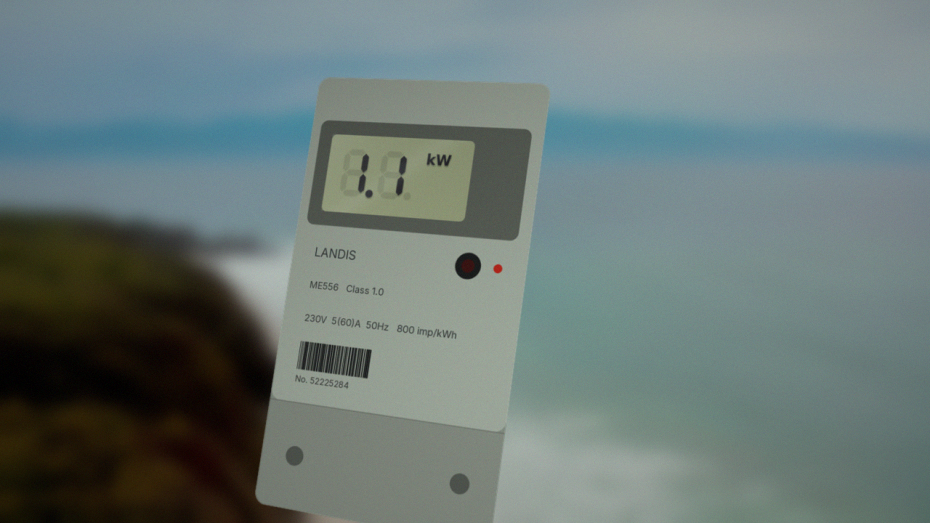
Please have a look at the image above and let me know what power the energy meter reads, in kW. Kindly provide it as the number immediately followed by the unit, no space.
1.1kW
